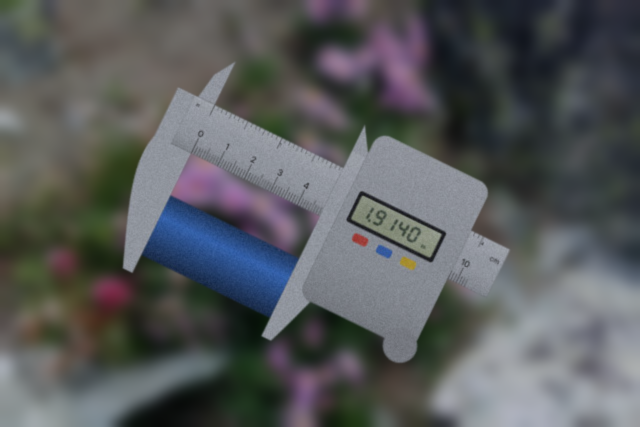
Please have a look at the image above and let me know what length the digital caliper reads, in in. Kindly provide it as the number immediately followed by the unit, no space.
1.9140in
